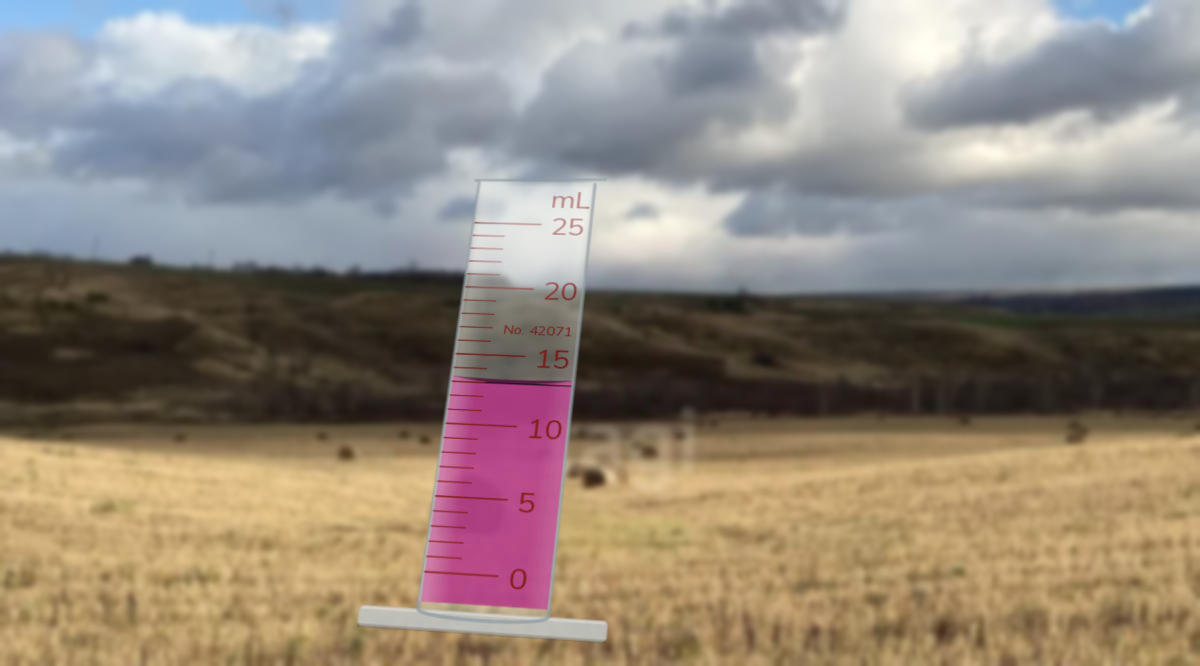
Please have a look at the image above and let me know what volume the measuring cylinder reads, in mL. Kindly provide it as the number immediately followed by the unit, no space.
13mL
